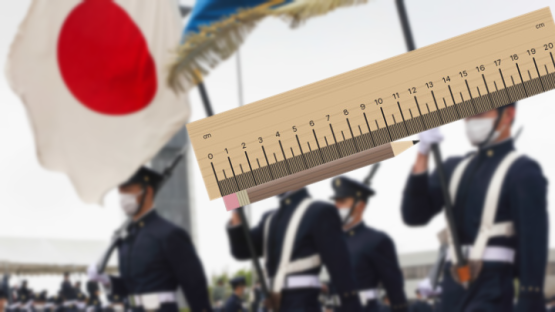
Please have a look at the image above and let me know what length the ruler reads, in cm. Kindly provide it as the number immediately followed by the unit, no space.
11.5cm
